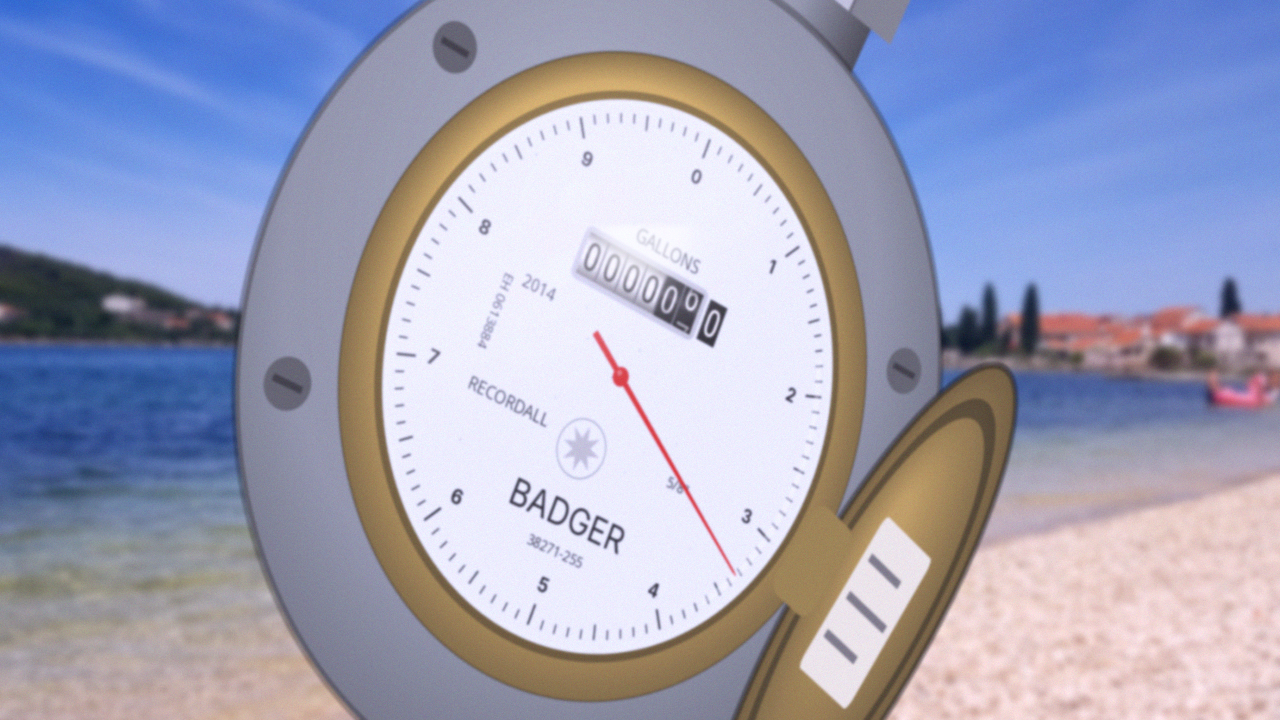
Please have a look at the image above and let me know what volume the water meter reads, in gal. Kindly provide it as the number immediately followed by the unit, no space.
63.3gal
